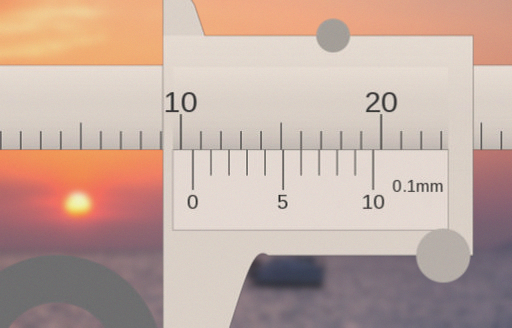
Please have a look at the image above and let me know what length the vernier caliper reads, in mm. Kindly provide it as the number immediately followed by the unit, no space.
10.6mm
